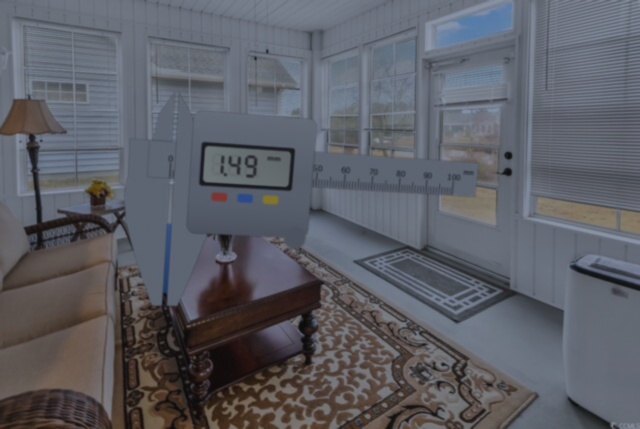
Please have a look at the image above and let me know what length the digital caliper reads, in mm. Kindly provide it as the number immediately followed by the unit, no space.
1.49mm
